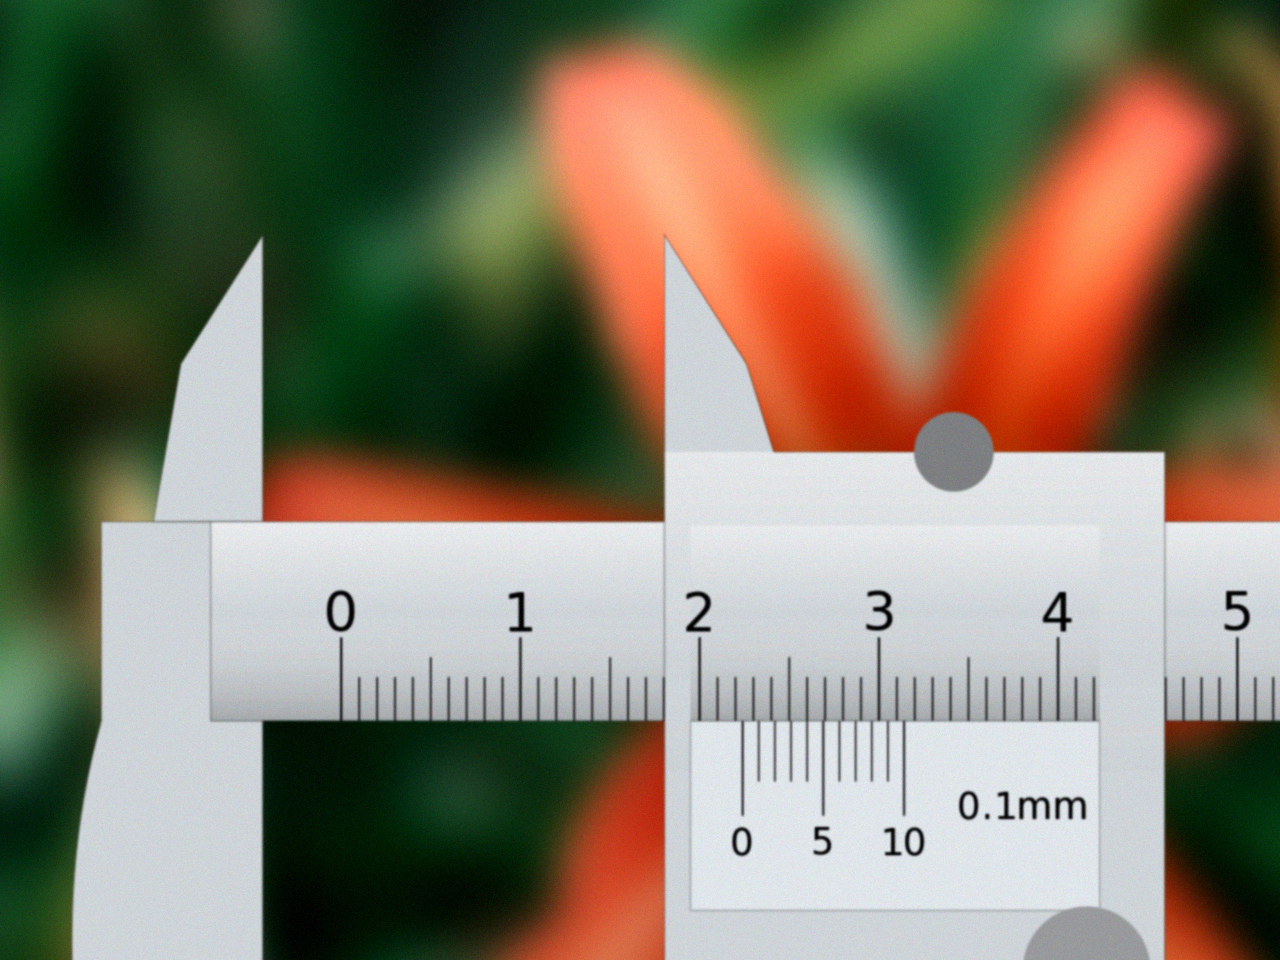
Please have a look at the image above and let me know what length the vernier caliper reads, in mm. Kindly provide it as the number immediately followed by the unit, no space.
22.4mm
